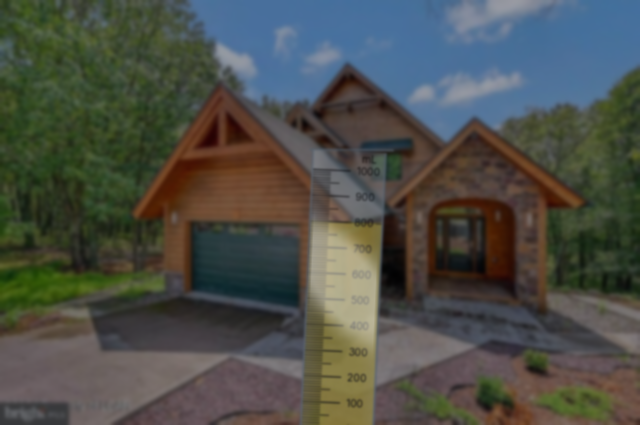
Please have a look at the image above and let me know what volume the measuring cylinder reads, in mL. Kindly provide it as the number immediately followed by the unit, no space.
800mL
